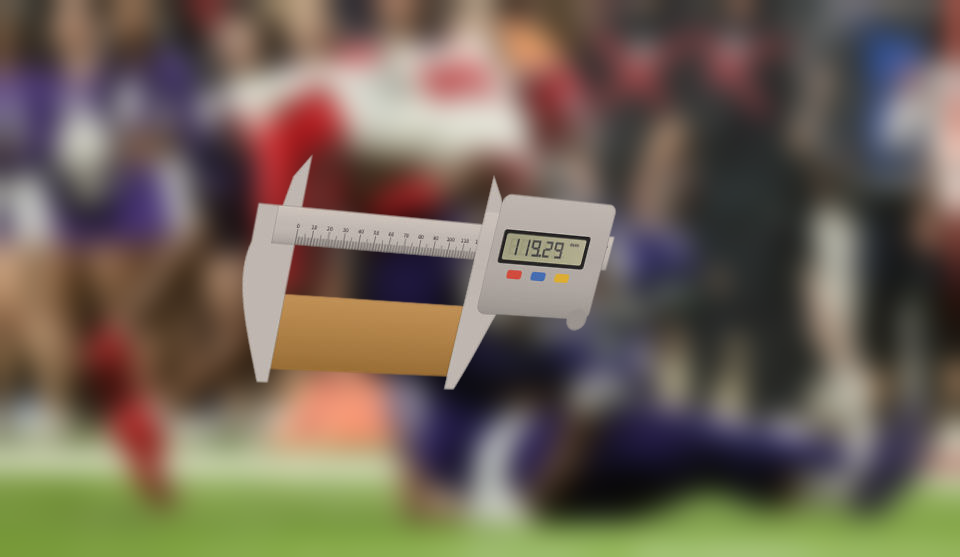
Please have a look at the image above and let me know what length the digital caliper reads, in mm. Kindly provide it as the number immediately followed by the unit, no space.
119.29mm
